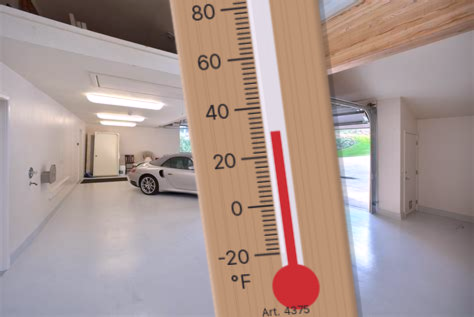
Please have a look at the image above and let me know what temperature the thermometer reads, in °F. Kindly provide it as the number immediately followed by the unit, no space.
30°F
